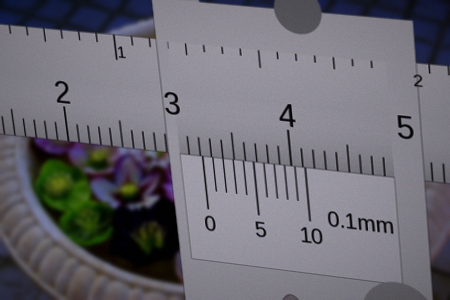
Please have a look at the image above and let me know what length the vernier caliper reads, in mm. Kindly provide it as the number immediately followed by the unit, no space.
32.2mm
